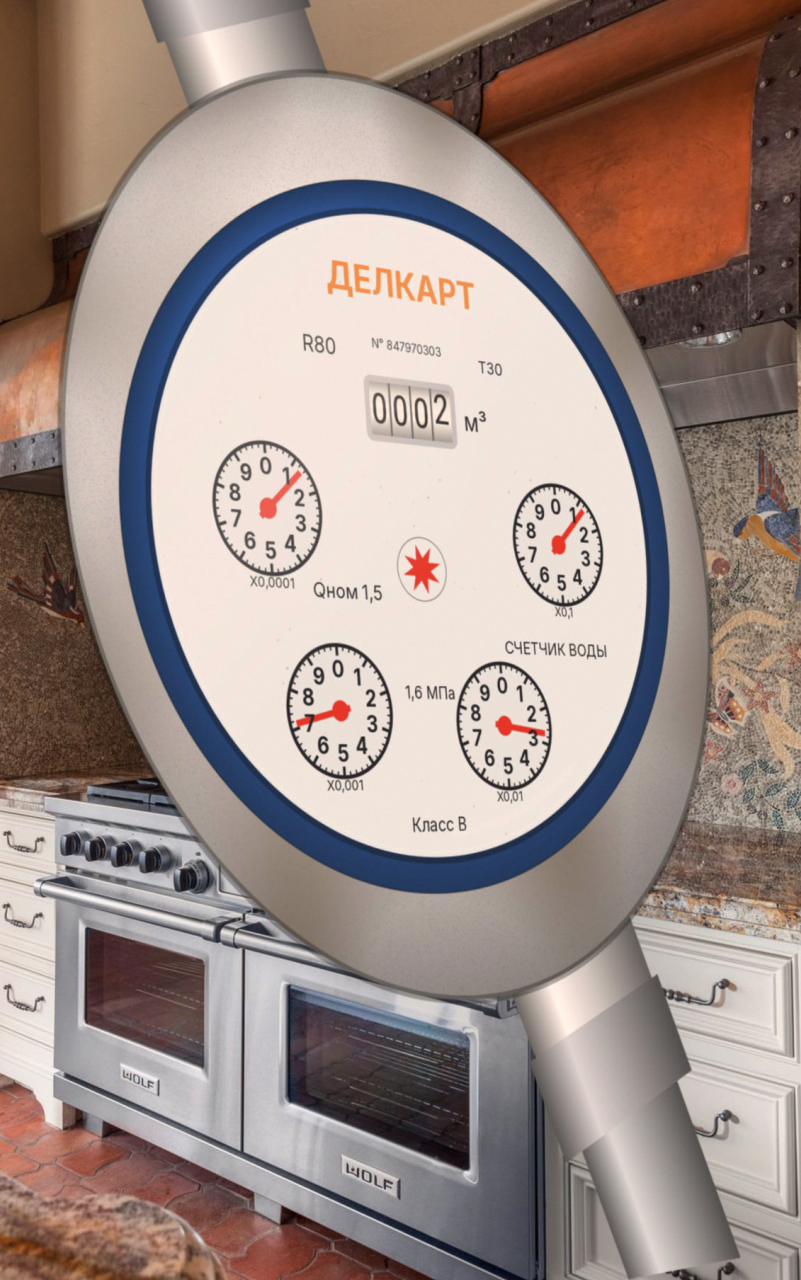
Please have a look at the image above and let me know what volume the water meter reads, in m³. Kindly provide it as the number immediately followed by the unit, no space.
2.1271m³
